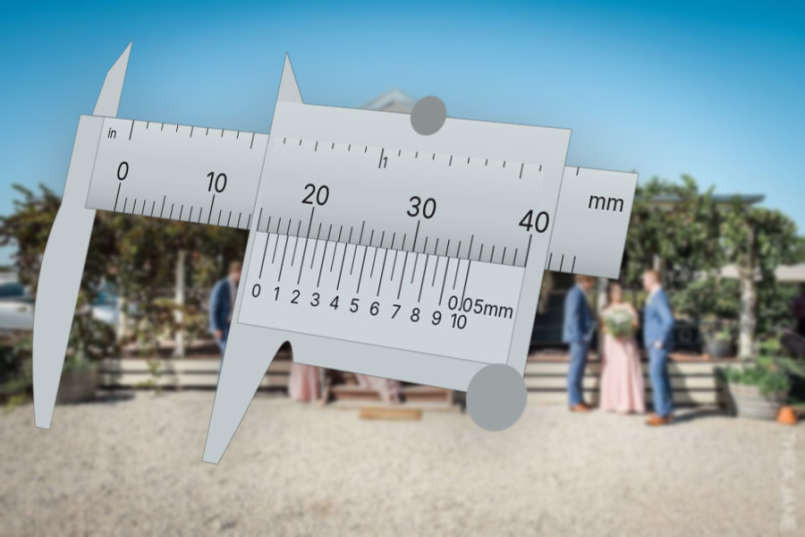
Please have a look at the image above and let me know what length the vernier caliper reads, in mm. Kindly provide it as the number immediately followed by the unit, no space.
16.2mm
